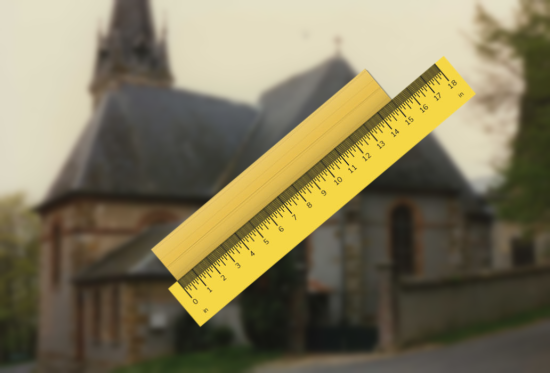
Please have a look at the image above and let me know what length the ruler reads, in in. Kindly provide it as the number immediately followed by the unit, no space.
15in
